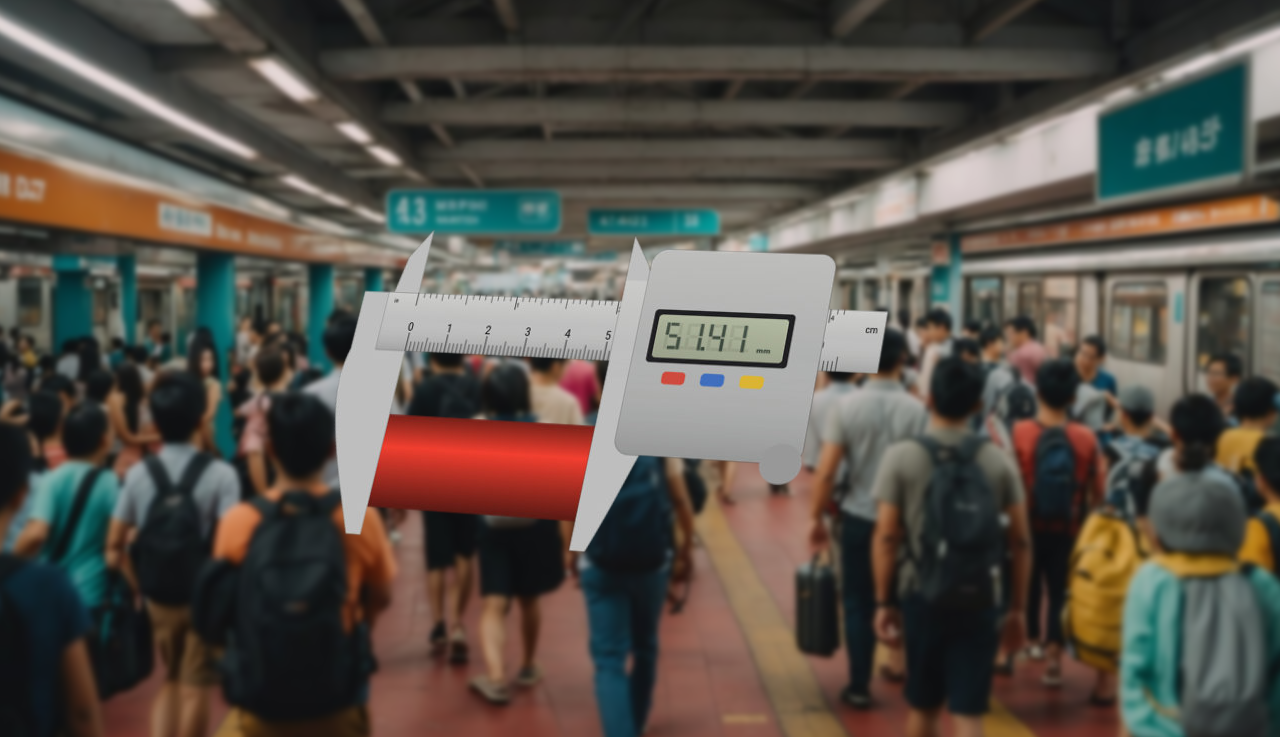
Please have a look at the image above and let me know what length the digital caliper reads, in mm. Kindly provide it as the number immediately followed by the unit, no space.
51.41mm
